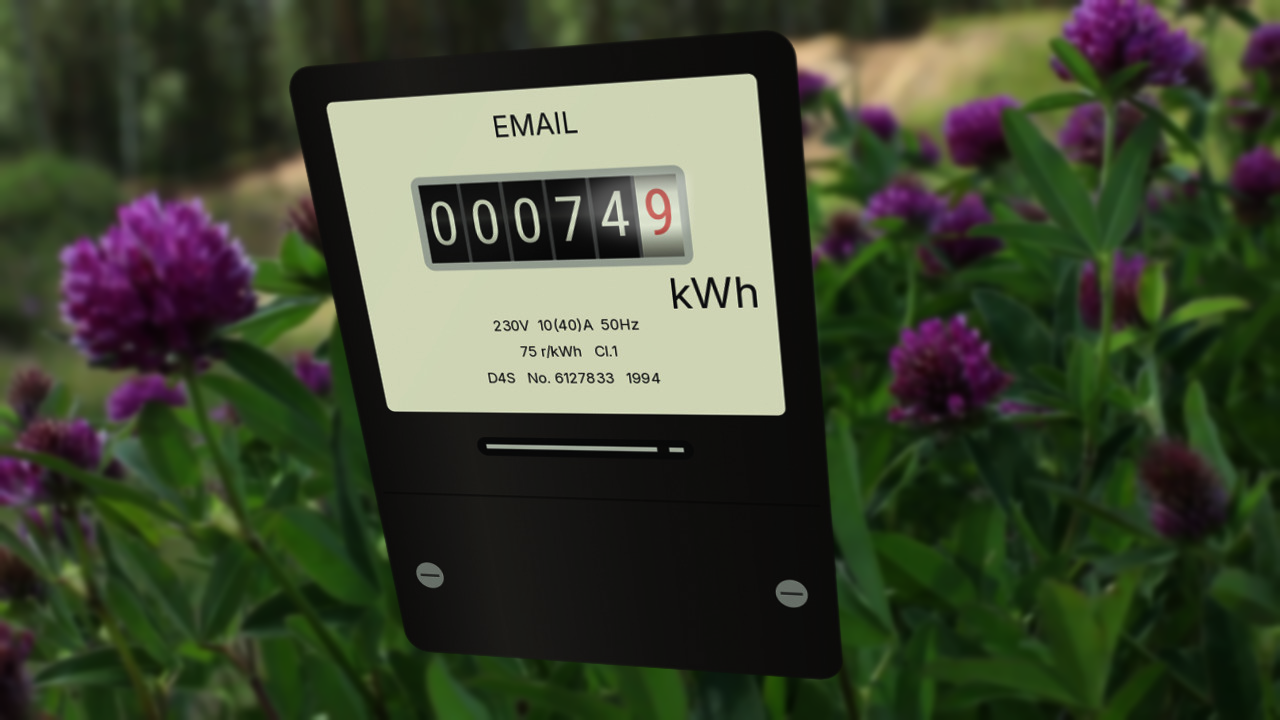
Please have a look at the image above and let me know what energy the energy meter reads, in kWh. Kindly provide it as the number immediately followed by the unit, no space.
74.9kWh
